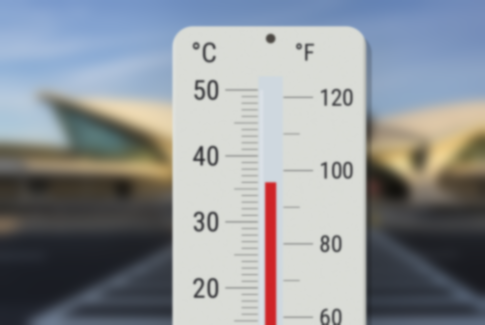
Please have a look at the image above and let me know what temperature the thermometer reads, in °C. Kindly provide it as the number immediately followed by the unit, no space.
36°C
